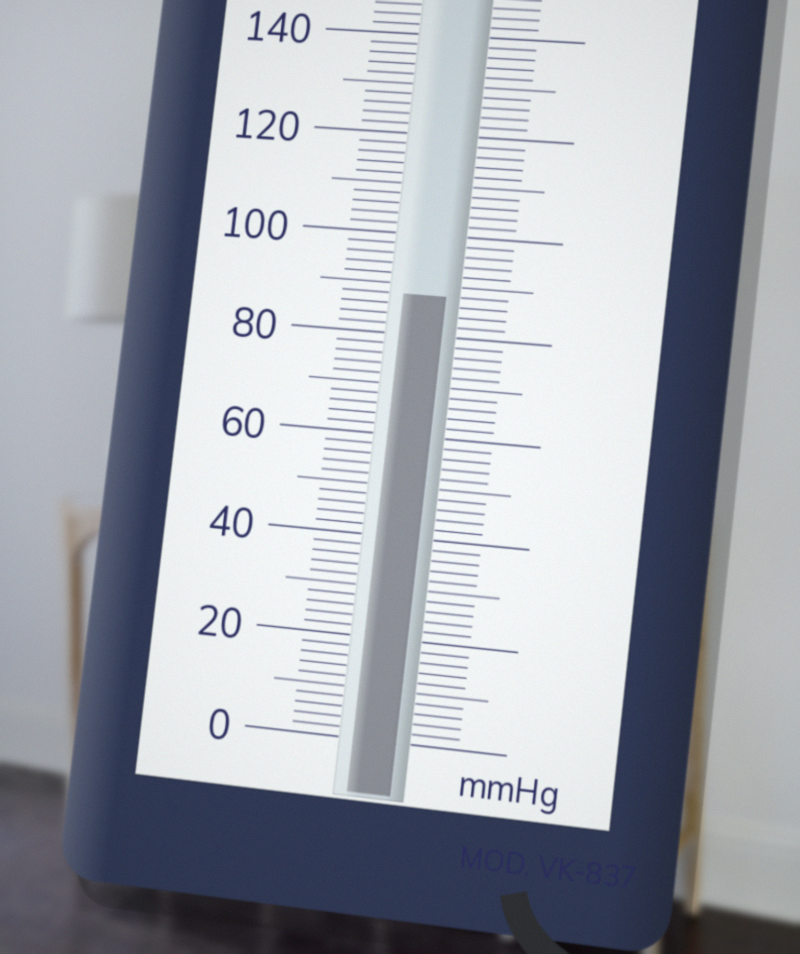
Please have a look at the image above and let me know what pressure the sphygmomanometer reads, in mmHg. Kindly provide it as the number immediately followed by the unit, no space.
88mmHg
